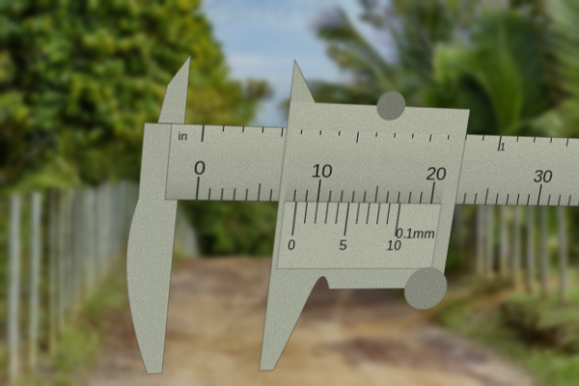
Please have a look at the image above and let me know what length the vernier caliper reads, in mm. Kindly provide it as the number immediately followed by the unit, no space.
8.2mm
